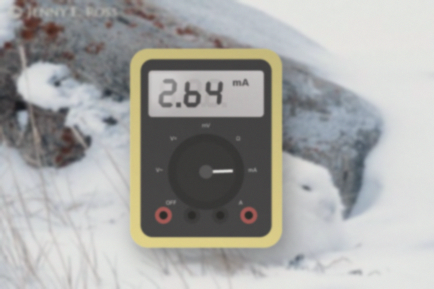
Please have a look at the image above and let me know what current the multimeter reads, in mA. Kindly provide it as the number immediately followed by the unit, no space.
2.64mA
